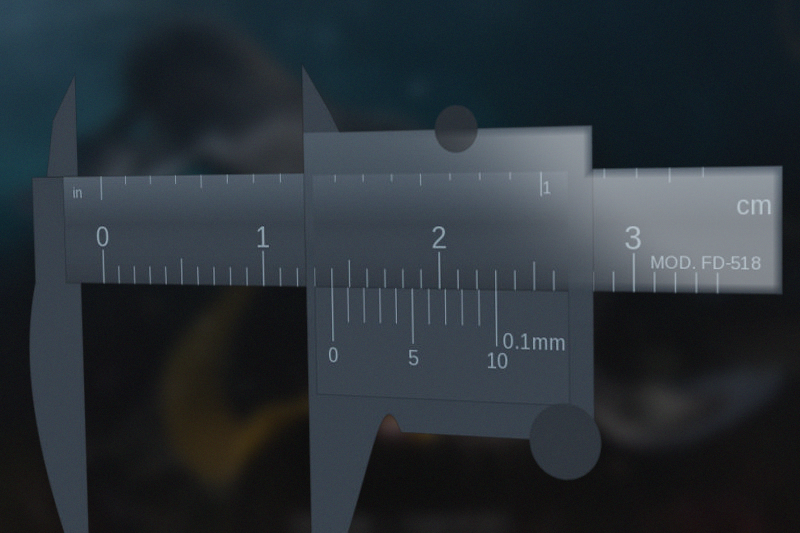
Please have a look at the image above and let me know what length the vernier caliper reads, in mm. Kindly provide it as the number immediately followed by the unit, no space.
14.0mm
